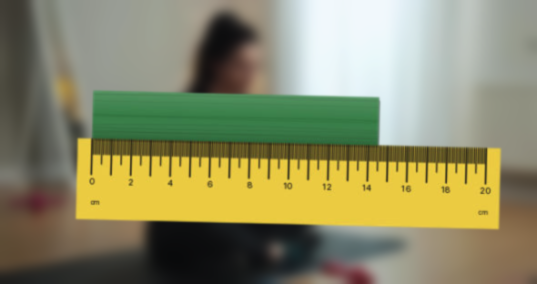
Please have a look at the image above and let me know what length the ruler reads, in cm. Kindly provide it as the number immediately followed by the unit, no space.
14.5cm
